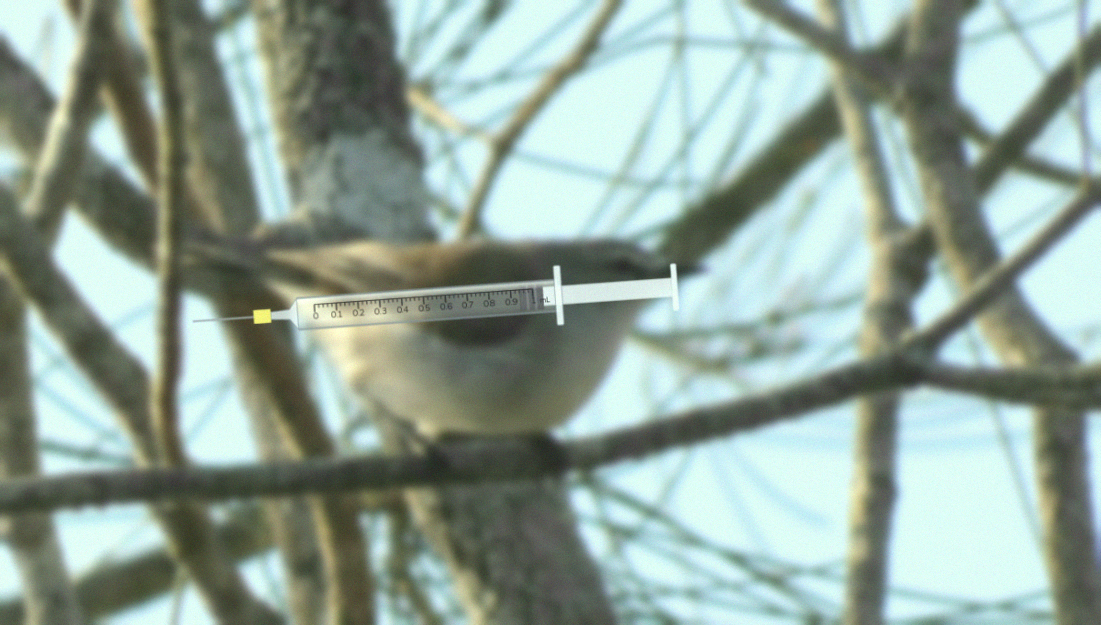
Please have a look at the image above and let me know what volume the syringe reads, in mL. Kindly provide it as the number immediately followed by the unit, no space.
0.94mL
